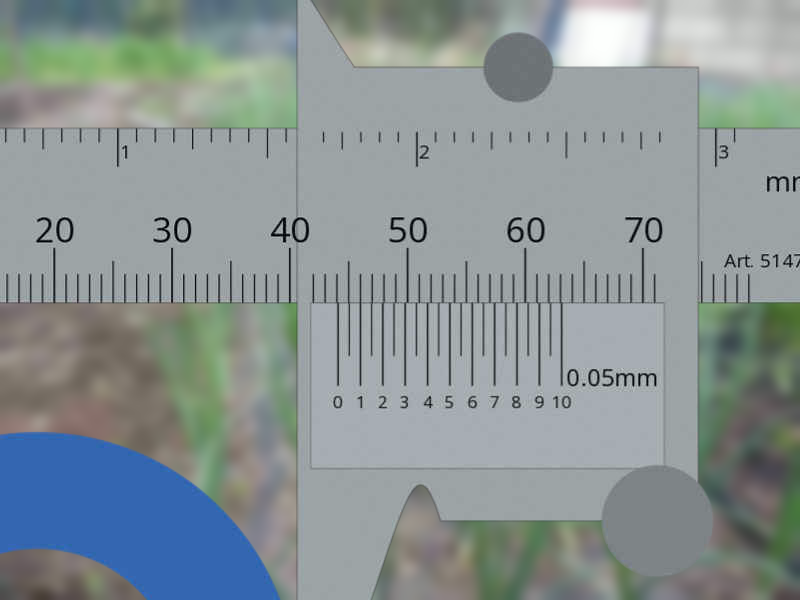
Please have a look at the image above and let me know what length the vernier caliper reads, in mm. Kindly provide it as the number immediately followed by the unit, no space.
44.1mm
